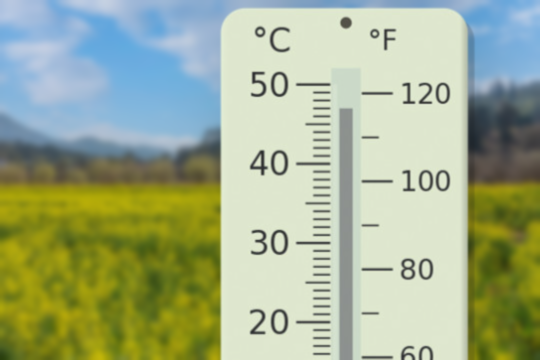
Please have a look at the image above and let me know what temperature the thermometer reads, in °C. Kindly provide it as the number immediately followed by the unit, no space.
47°C
